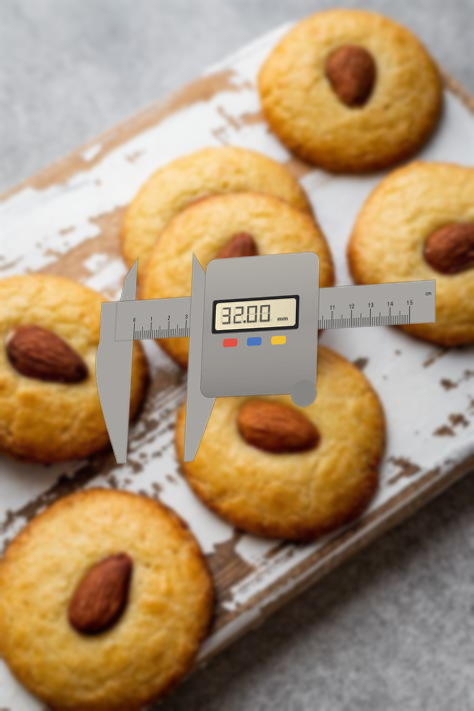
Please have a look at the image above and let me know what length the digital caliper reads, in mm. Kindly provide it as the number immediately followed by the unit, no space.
32.00mm
